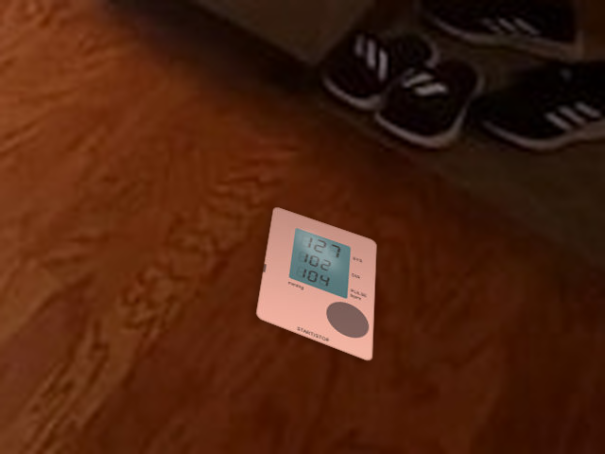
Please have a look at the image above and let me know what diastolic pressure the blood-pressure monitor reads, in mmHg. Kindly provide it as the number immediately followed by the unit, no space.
102mmHg
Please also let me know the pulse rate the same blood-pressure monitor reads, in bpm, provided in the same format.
104bpm
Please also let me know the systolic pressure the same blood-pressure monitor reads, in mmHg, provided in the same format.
127mmHg
